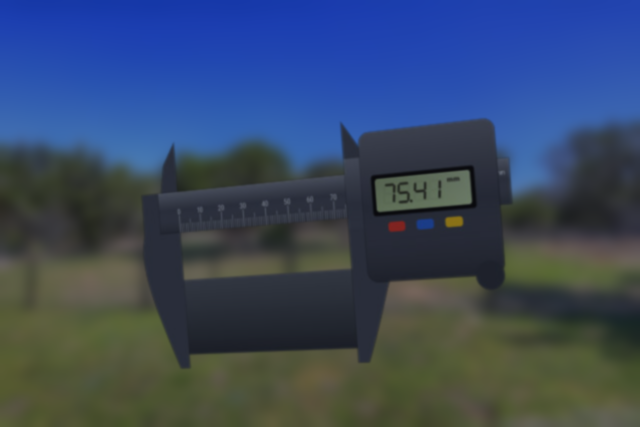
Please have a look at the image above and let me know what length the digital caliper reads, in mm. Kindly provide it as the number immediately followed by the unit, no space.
75.41mm
